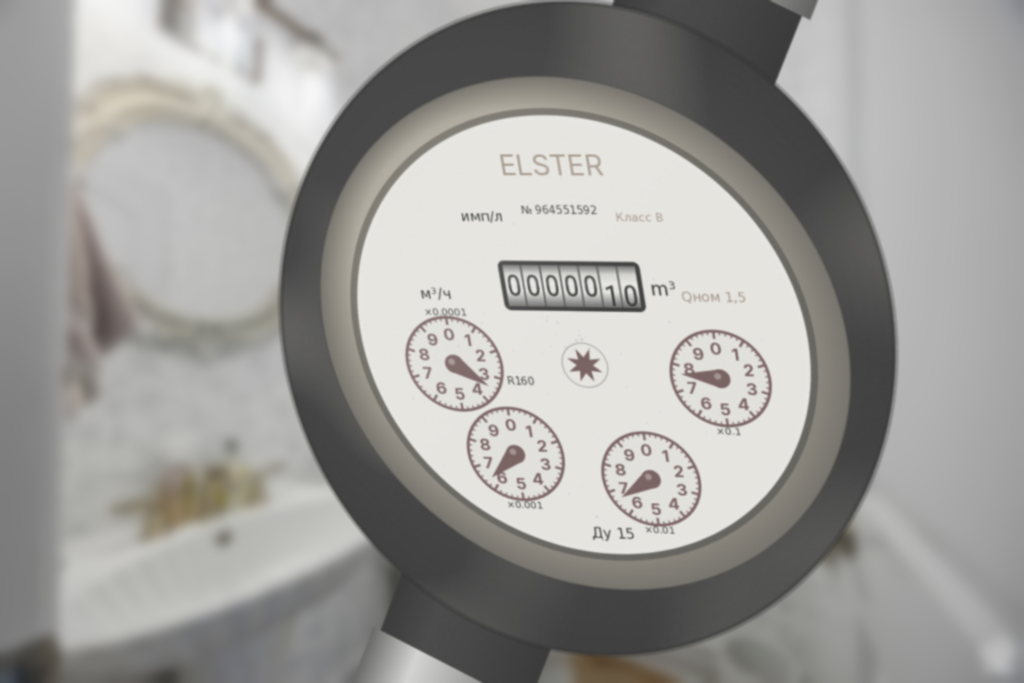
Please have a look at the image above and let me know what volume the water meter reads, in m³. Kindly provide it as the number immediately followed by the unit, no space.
9.7663m³
